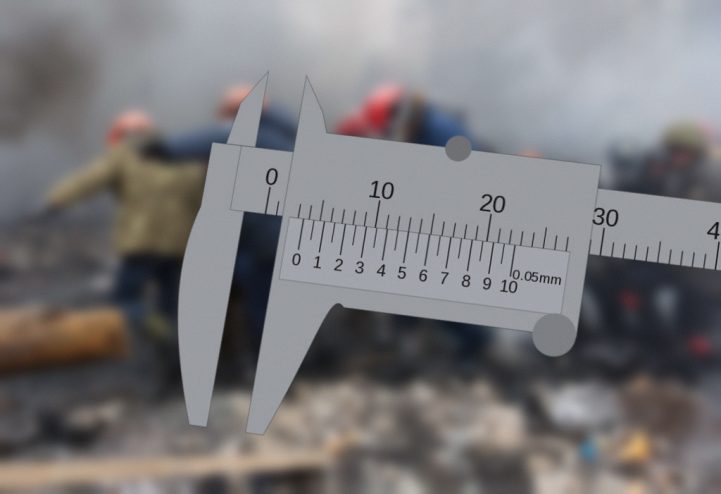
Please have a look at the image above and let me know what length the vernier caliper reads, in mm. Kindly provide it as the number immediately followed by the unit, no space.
3.5mm
